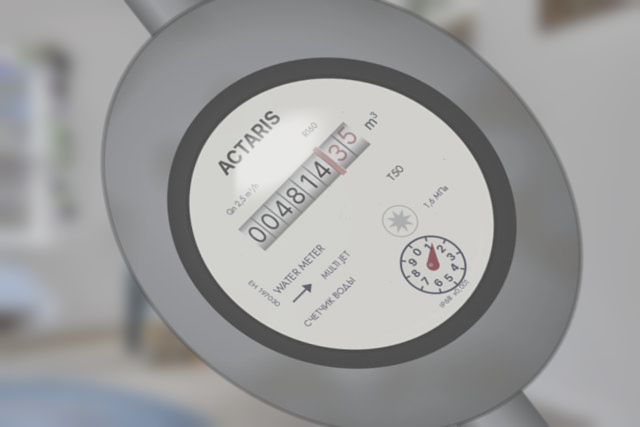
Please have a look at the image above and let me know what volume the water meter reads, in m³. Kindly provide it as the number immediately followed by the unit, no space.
4814.351m³
